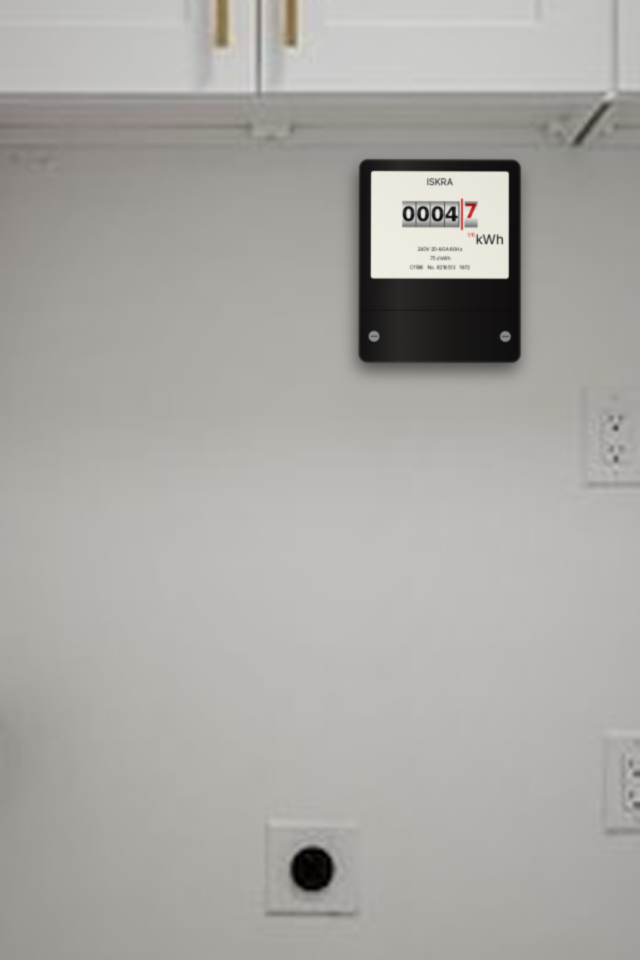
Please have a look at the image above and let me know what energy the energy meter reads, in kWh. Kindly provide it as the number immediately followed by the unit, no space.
4.7kWh
